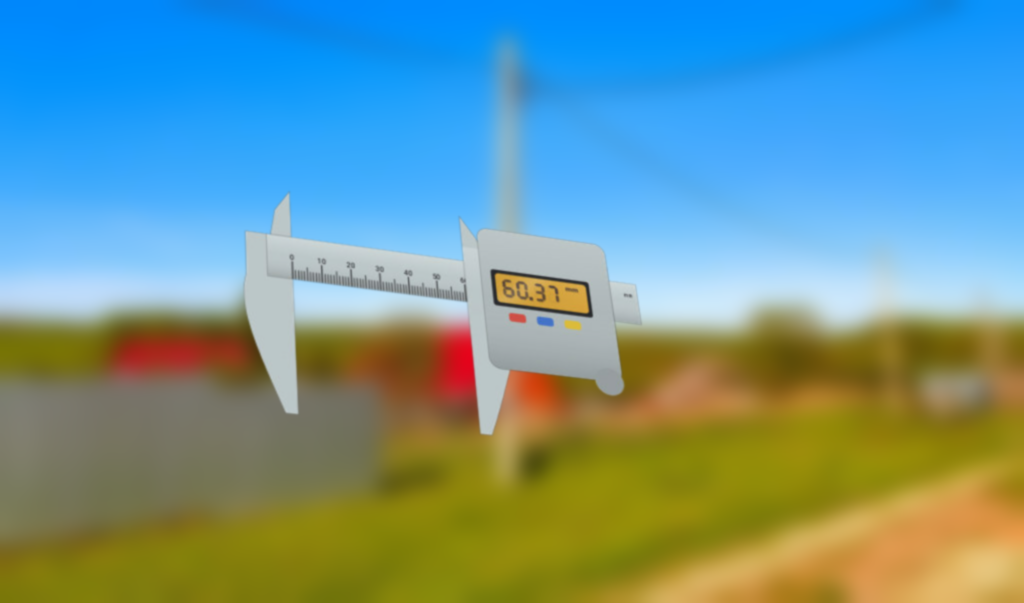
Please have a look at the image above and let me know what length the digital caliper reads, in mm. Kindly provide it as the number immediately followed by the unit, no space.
60.37mm
